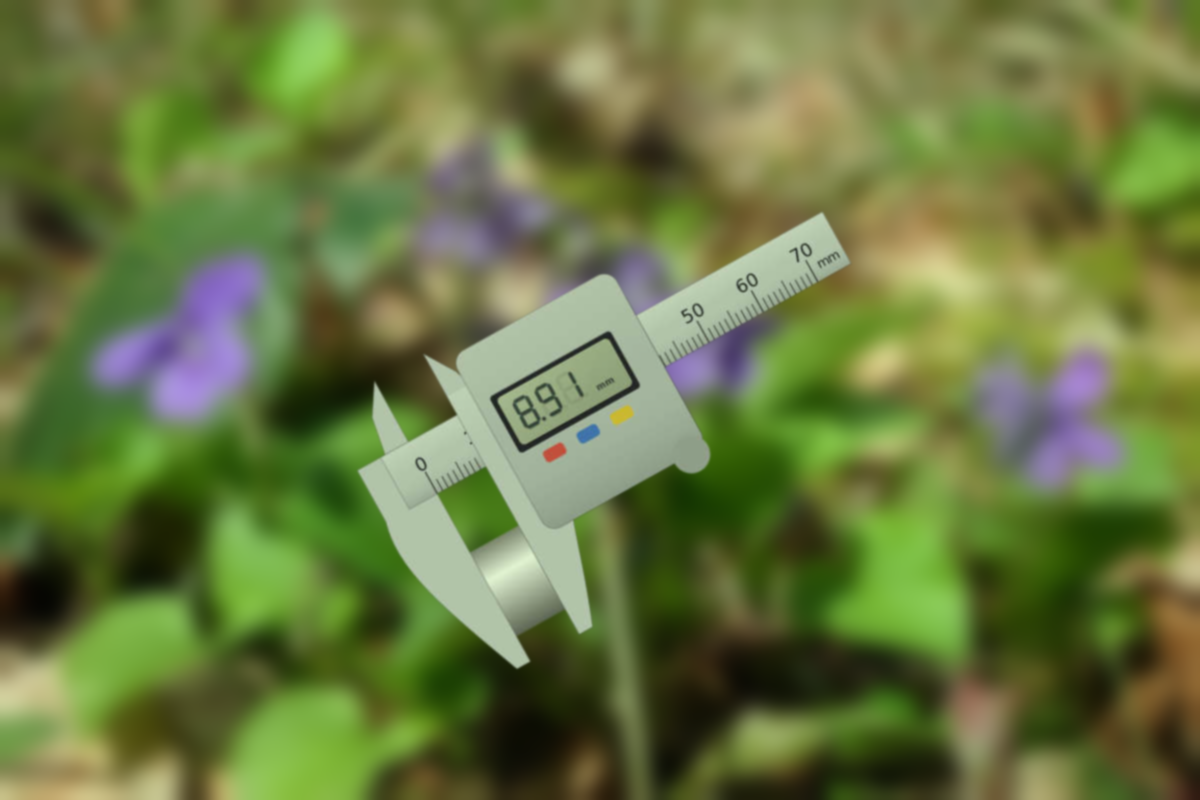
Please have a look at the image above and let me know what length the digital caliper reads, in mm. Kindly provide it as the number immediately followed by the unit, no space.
8.91mm
